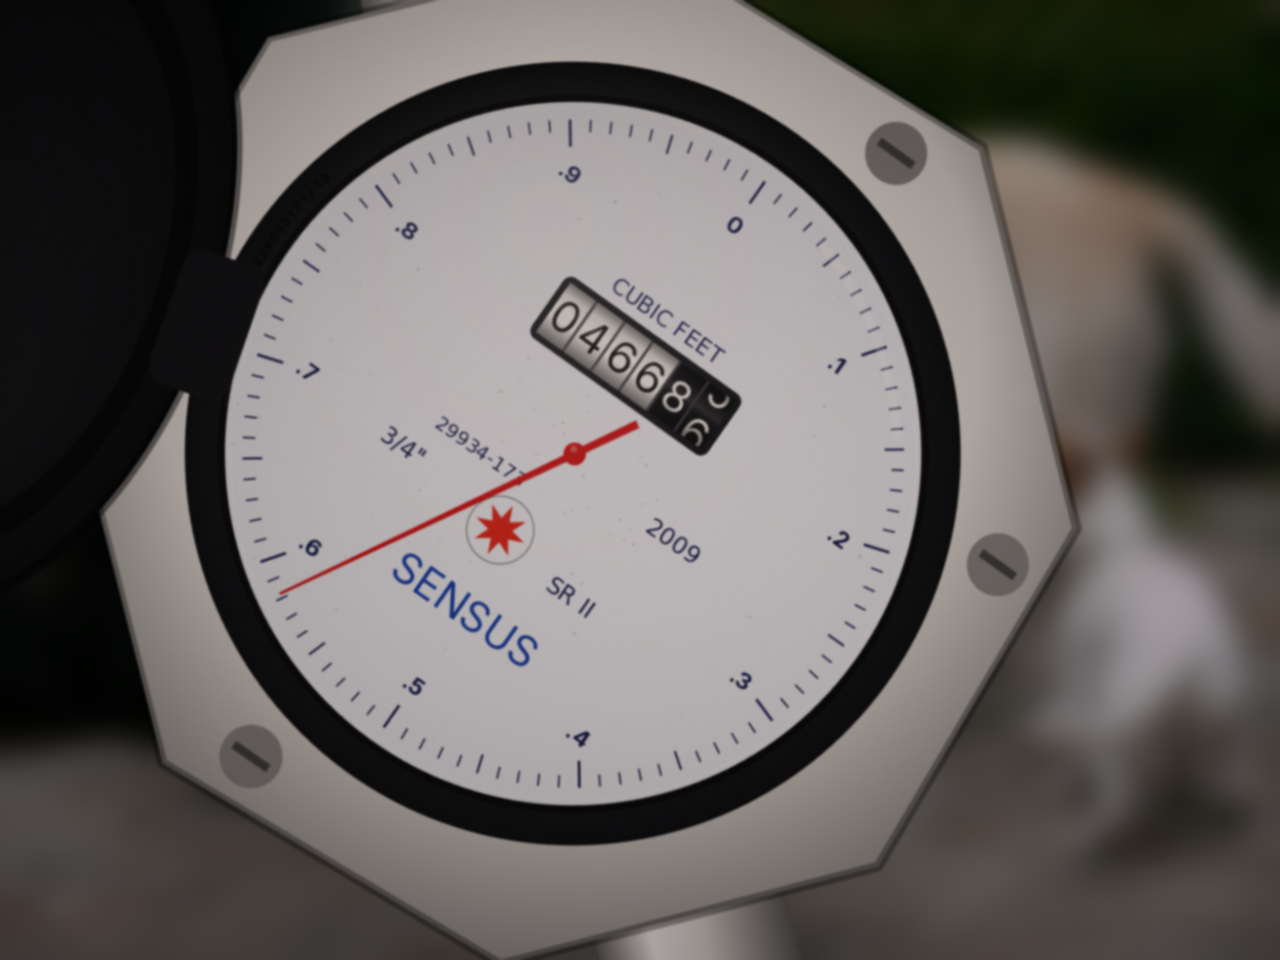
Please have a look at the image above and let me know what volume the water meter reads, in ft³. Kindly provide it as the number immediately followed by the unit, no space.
46685.58ft³
